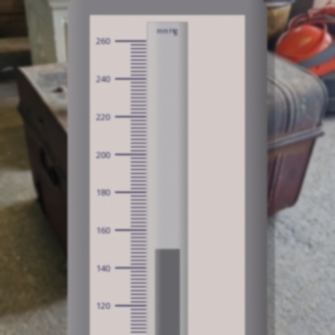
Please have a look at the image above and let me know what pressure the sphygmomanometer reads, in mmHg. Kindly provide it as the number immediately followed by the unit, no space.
150mmHg
